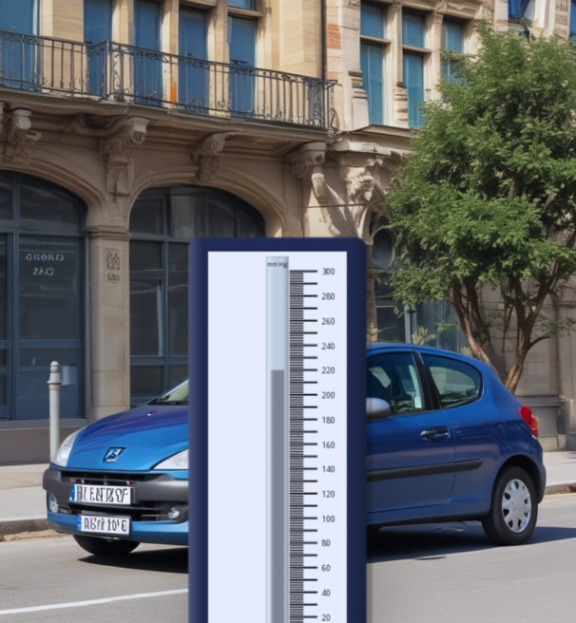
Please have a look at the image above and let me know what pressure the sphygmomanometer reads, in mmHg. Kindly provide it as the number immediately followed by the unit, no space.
220mmHg
